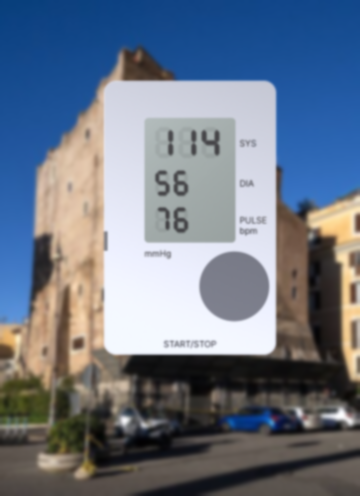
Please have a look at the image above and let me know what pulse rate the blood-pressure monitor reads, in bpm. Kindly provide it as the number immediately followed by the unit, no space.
76bpm
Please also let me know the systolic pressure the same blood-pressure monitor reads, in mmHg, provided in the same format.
114mmHg
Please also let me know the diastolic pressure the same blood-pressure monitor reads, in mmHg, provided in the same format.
56mmHg
